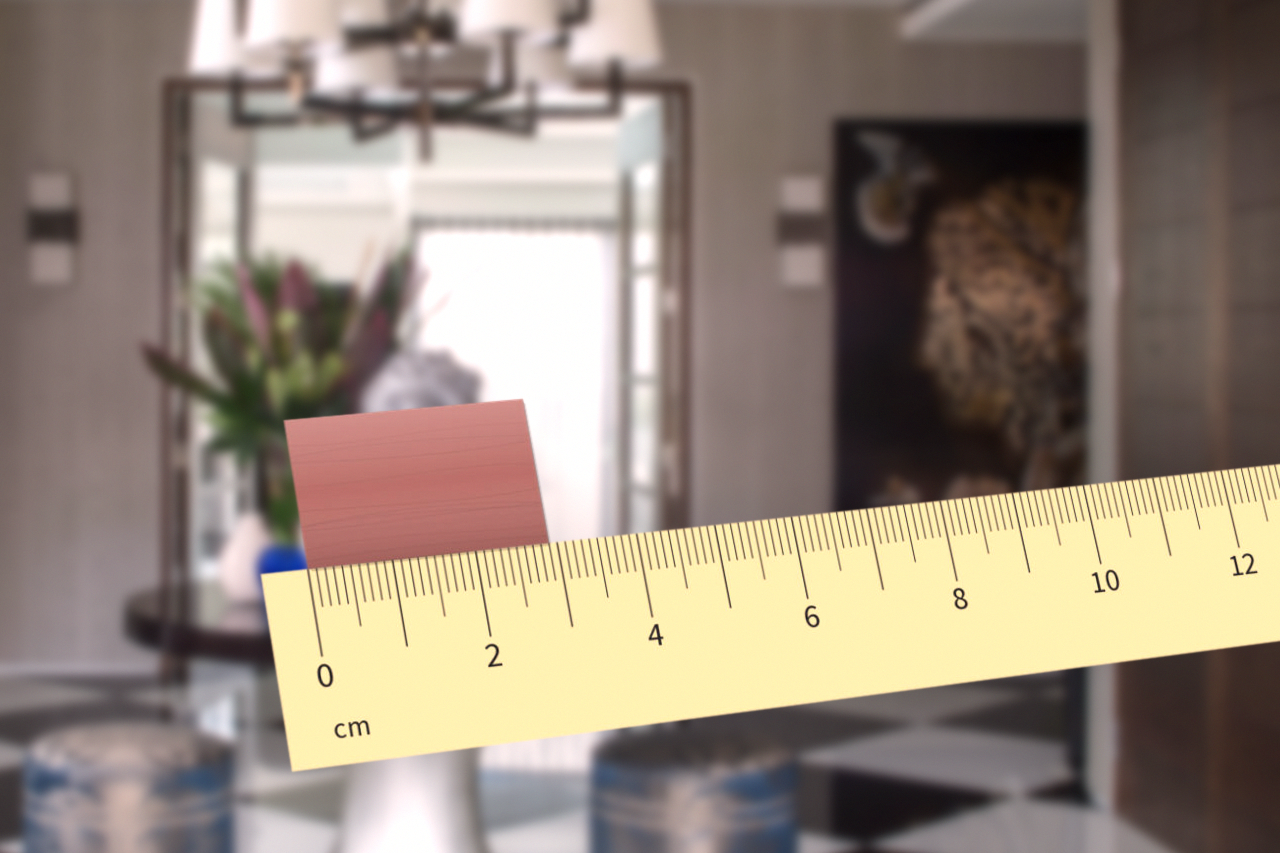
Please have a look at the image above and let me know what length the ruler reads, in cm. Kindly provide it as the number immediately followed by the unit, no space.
2.9cm
